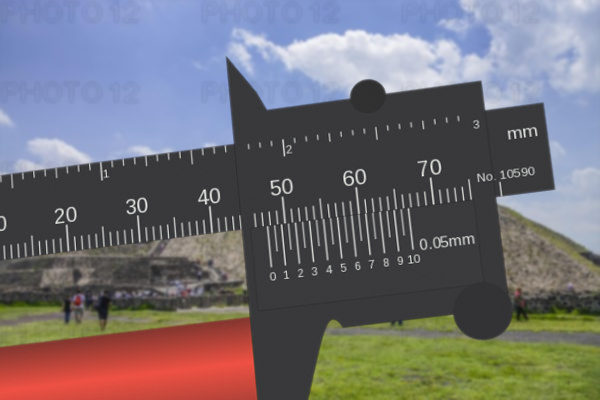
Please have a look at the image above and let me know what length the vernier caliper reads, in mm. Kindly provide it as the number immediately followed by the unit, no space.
47.6mm
